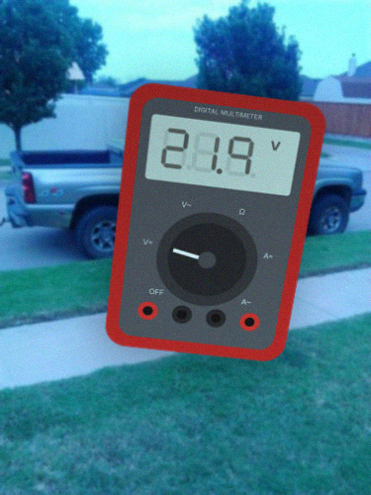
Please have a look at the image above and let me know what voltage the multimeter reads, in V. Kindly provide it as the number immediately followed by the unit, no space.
21.9V
